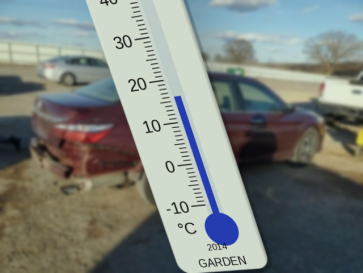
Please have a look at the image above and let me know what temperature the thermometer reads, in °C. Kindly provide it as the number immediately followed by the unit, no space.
16°C
